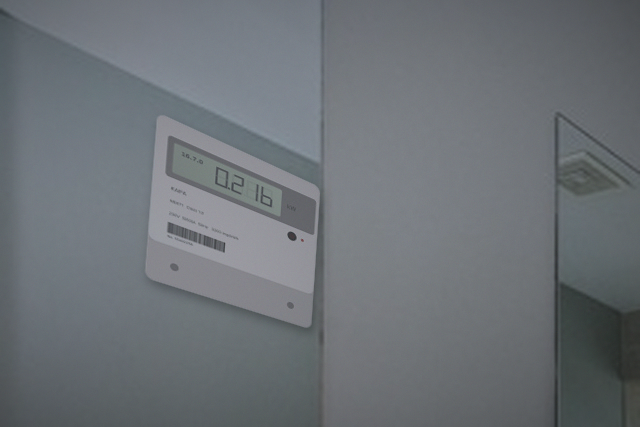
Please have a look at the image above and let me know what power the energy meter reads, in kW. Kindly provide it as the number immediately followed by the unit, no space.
0.216kW
